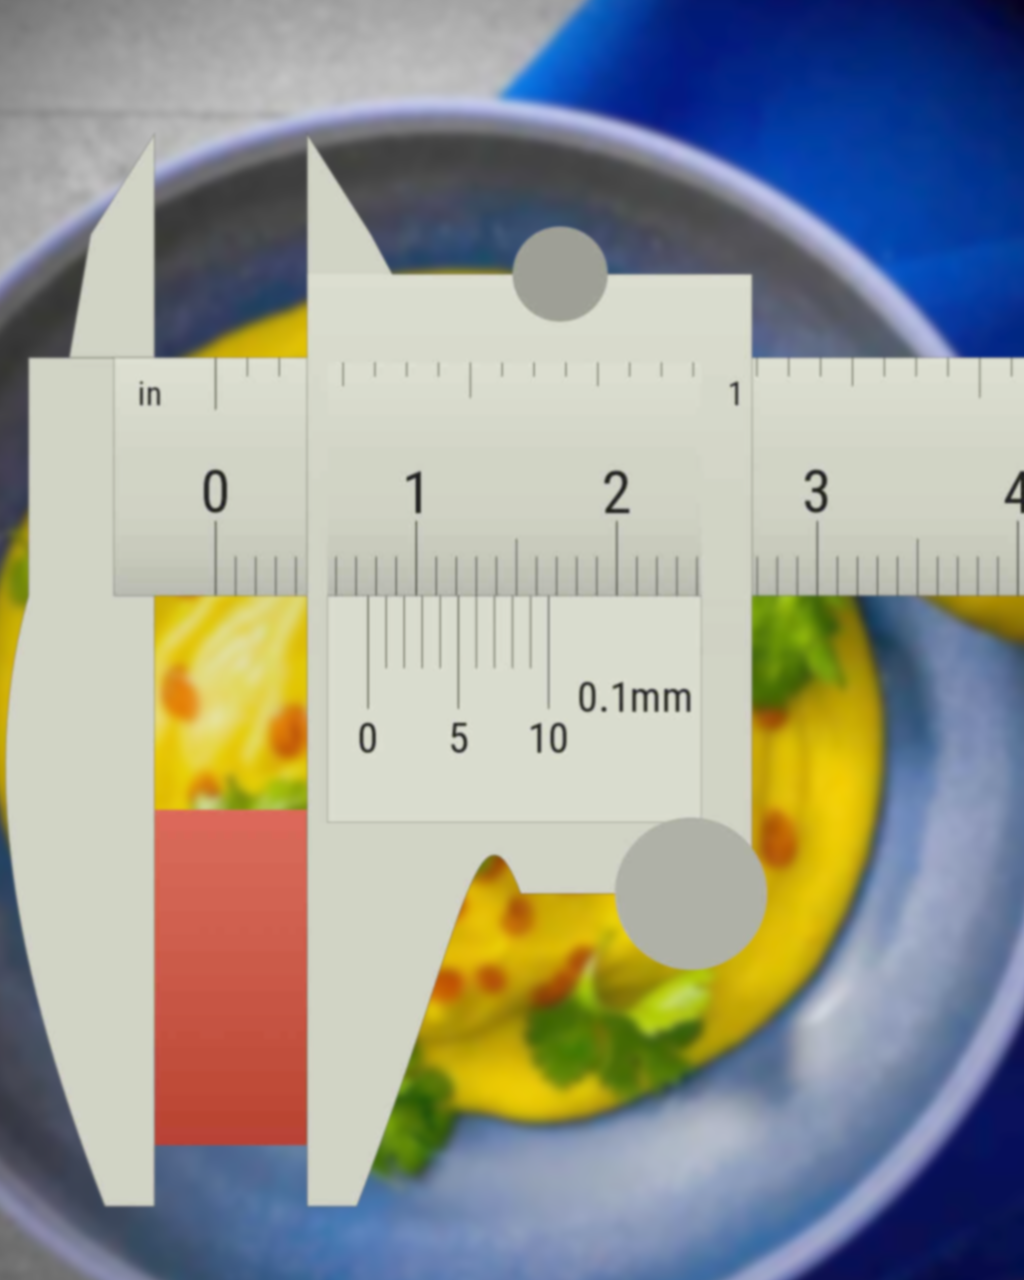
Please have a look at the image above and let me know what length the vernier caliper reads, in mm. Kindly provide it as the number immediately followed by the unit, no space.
7.6mm
